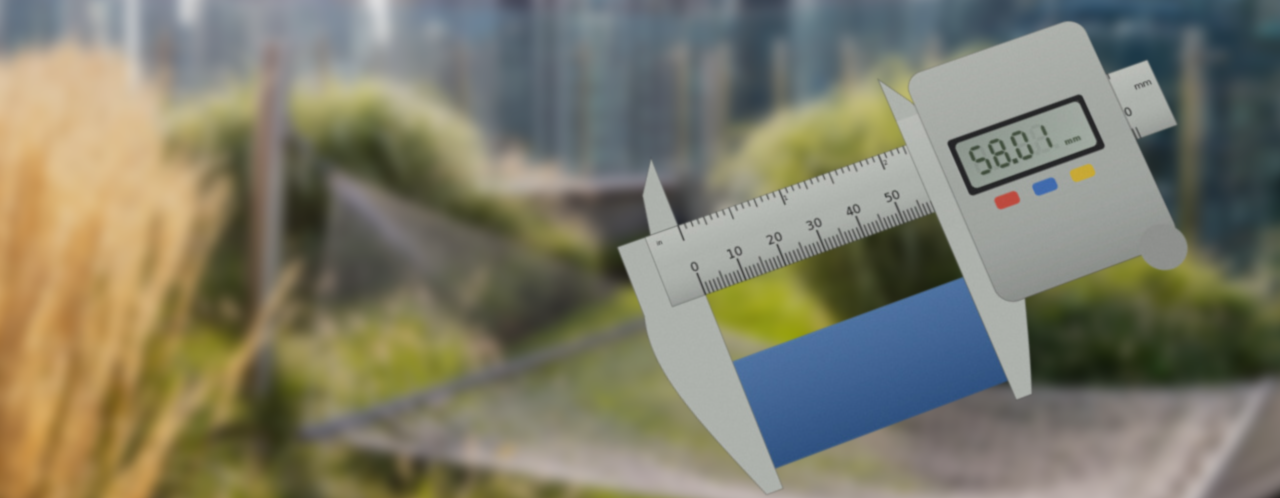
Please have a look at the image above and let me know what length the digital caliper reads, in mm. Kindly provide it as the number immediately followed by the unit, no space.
58.01mm
